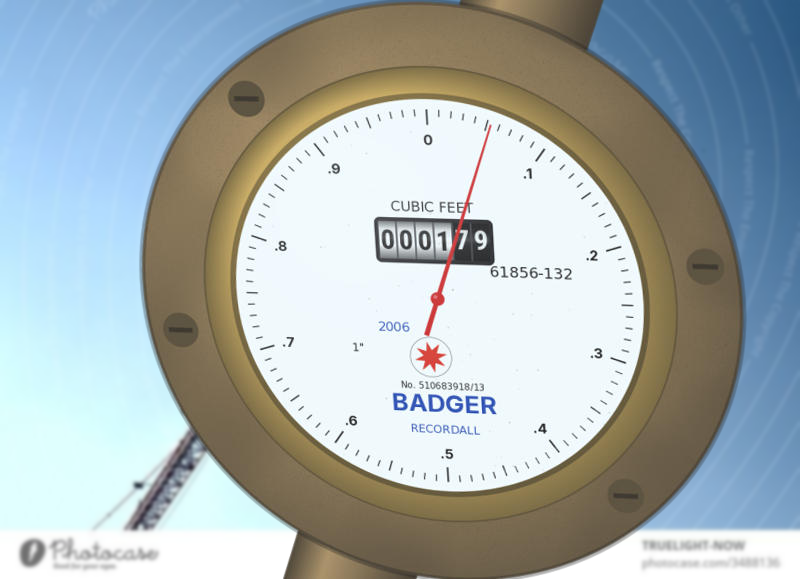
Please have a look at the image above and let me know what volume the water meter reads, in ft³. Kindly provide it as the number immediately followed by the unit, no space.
179.05ft³
